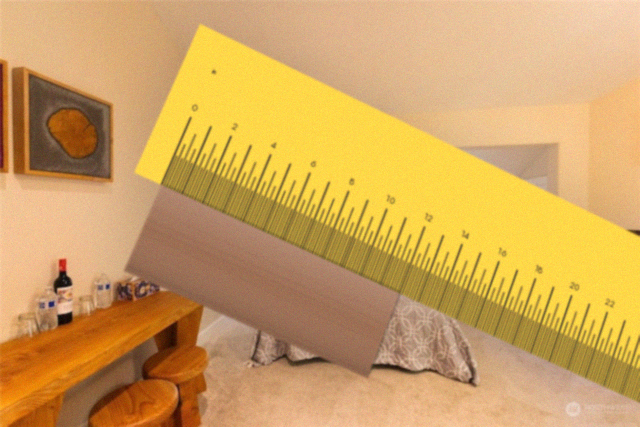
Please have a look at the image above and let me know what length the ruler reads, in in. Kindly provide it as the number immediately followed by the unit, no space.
12in
